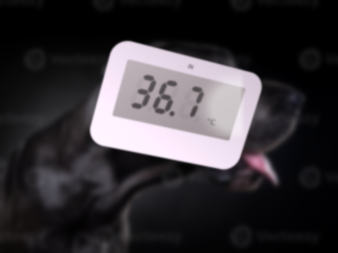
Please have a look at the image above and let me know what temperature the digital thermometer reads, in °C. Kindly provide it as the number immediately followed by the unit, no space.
36.7°C
